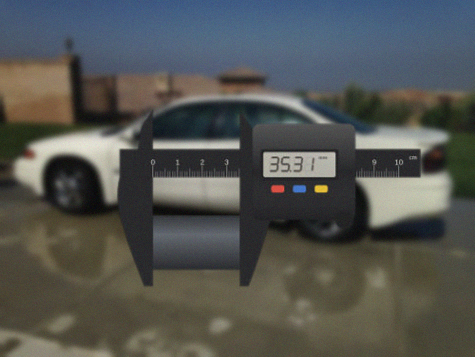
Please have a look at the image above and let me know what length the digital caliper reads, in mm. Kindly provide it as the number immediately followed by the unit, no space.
35.31mm
